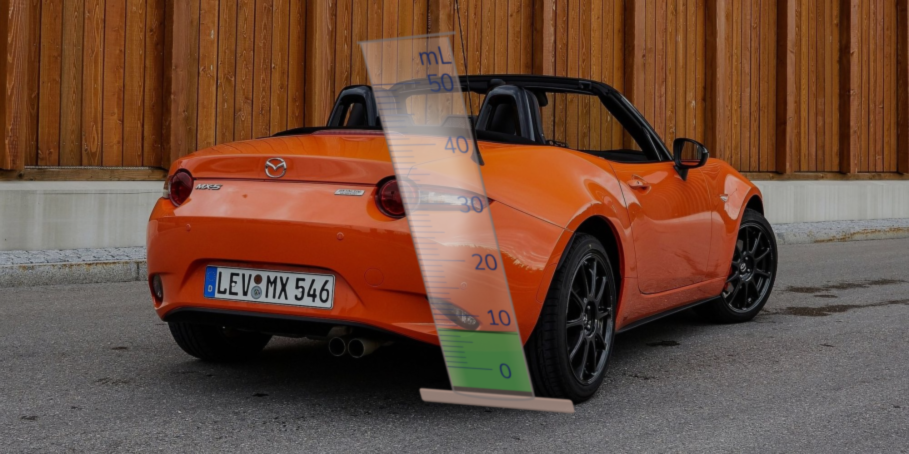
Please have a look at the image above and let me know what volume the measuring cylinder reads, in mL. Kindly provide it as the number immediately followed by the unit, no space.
7mL
